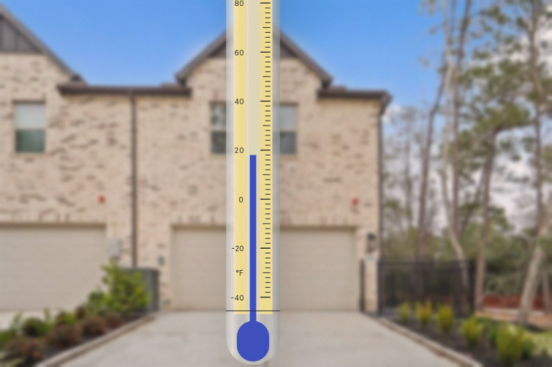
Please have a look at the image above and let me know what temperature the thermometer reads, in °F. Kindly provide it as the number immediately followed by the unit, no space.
18°F
